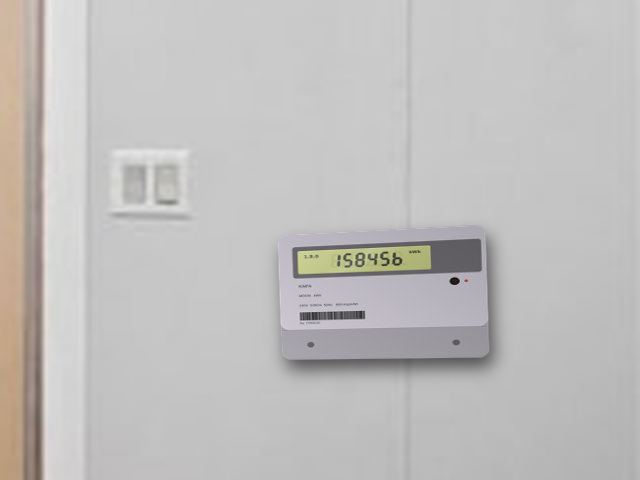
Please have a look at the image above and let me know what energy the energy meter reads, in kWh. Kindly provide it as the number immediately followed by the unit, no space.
158456kWh
